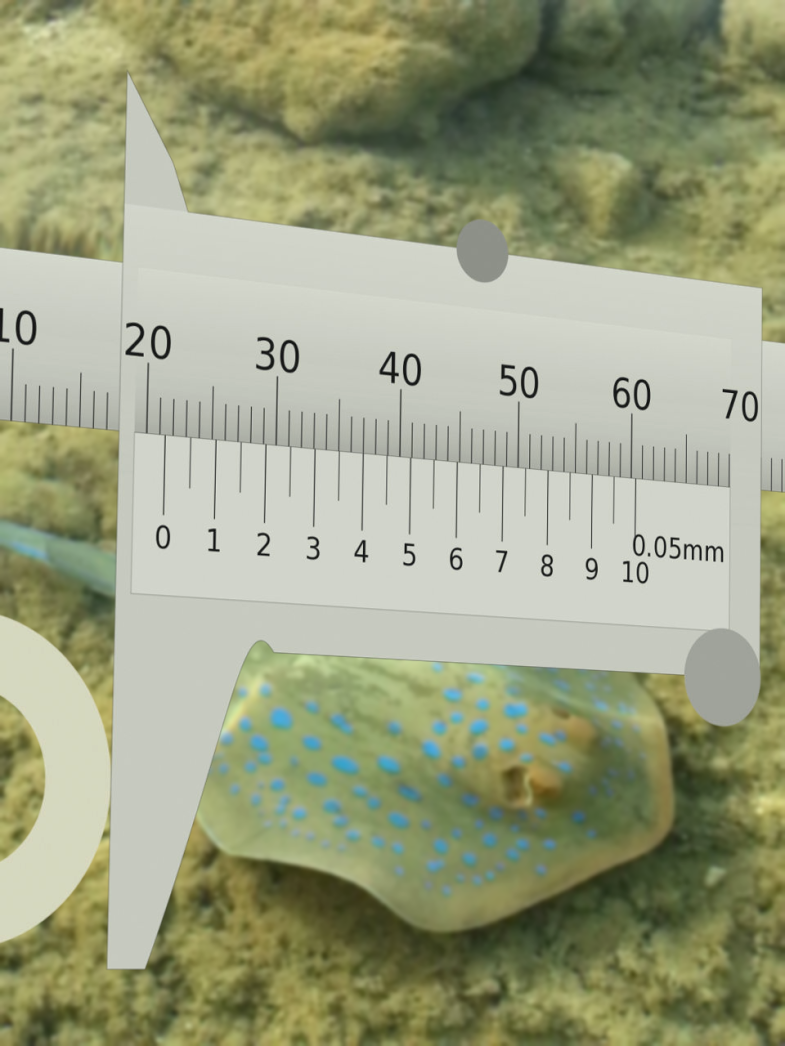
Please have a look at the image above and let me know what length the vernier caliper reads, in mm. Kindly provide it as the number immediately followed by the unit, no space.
21.4mm
